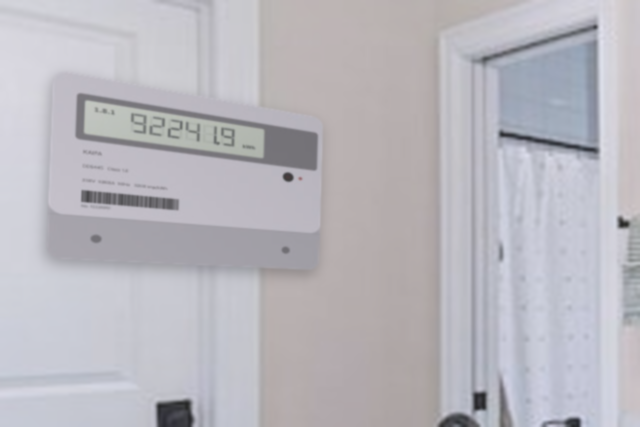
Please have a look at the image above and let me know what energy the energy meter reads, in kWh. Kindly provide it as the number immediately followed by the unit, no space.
92241.9kWh
